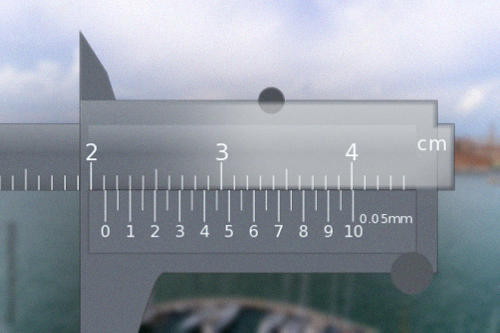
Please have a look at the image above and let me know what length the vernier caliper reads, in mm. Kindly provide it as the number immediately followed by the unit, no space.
21.1mm
